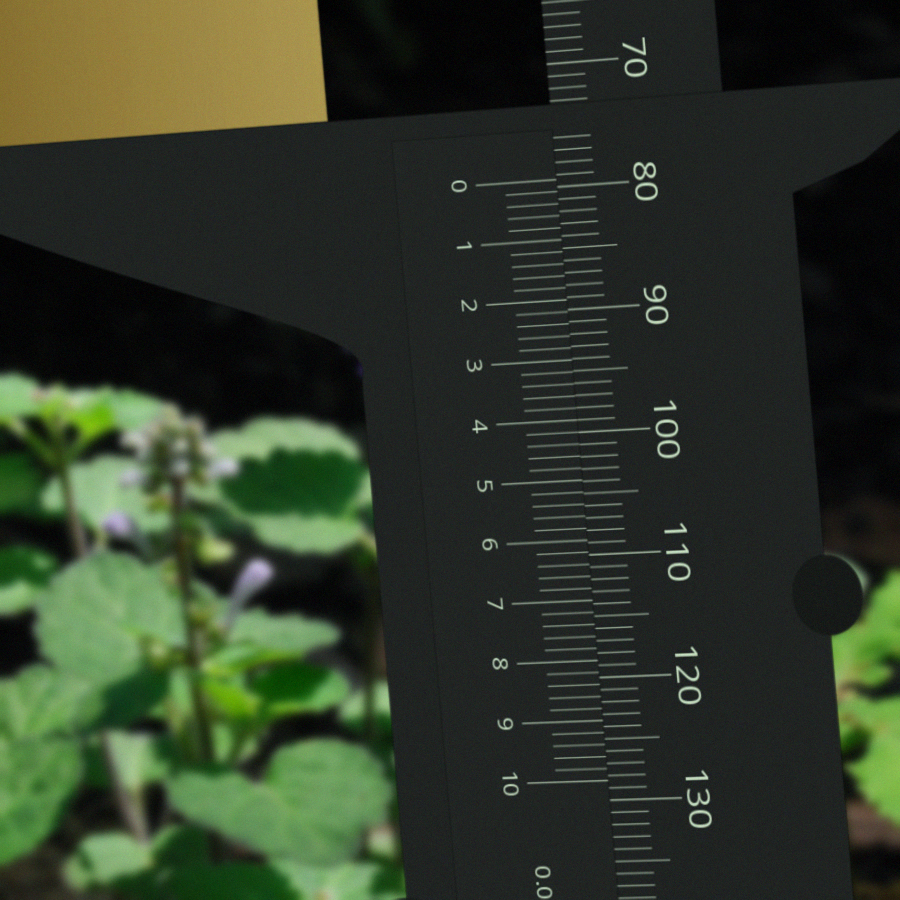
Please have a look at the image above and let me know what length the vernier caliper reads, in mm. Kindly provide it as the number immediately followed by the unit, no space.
79.4mm
